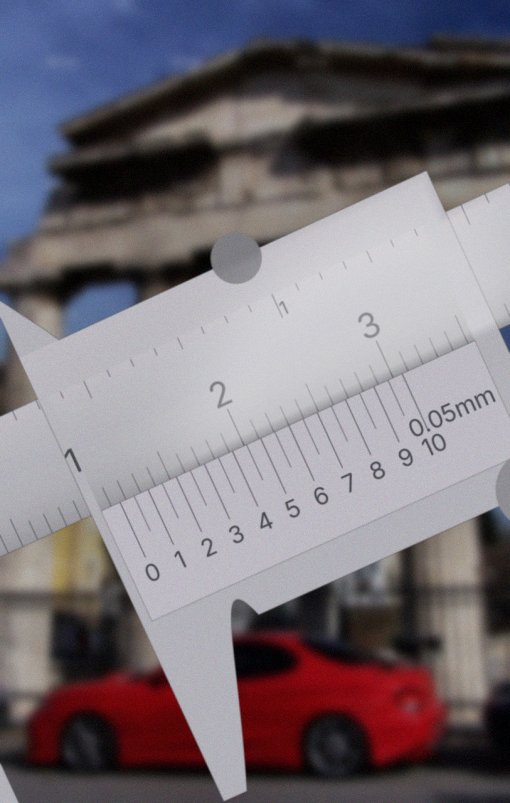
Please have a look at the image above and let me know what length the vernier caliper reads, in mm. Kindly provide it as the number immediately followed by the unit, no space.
11.6mm
